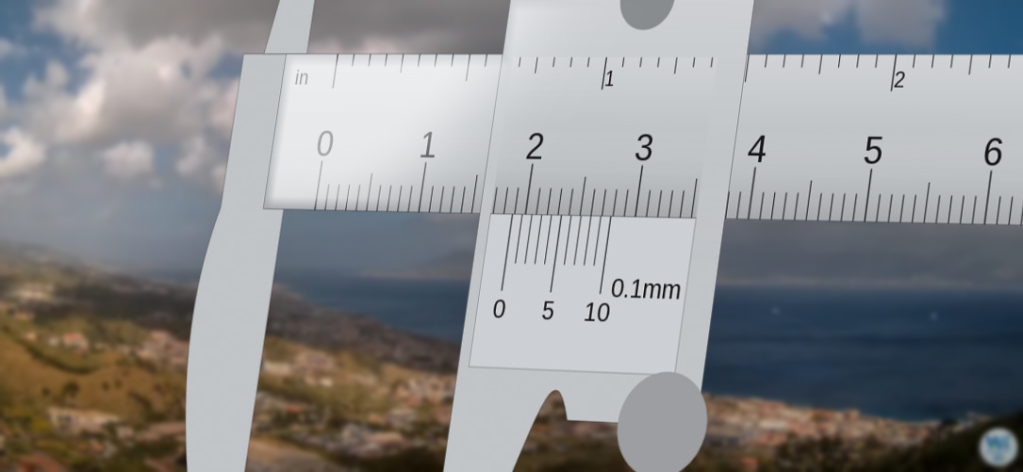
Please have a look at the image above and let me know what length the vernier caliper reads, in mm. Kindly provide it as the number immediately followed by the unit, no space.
18.8mm
